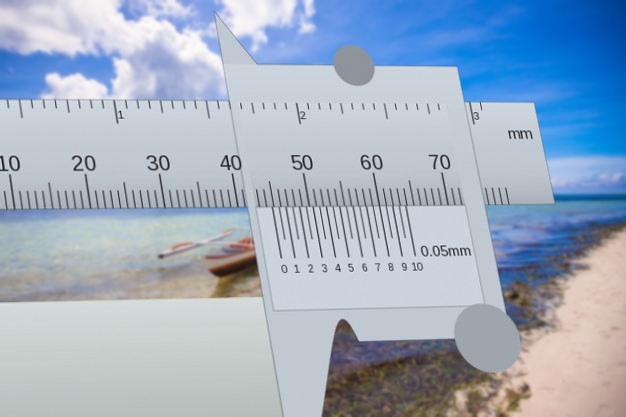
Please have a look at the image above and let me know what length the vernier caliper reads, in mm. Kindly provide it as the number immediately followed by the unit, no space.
44.8mm
